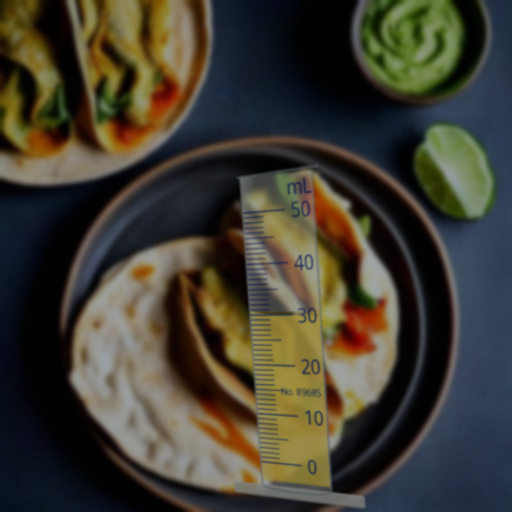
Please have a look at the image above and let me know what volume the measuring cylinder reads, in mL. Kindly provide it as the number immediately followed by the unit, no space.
30mL
